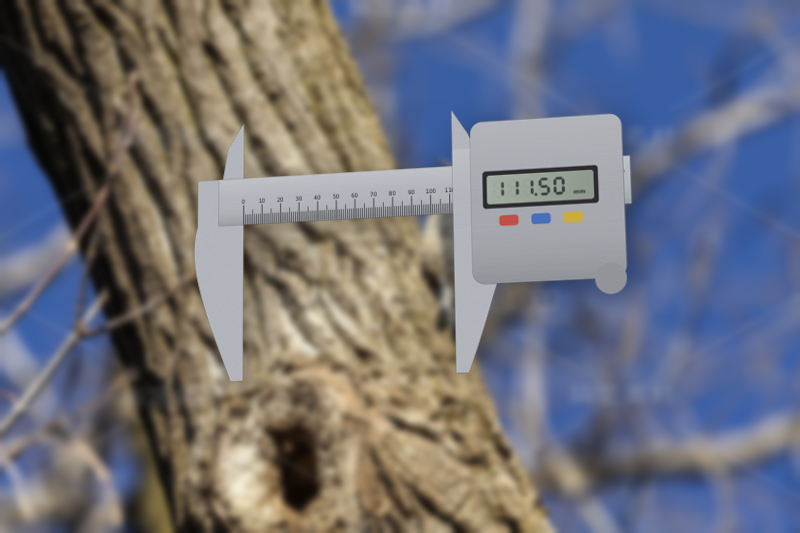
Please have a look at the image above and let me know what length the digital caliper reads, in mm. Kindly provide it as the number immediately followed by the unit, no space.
111.50mm
